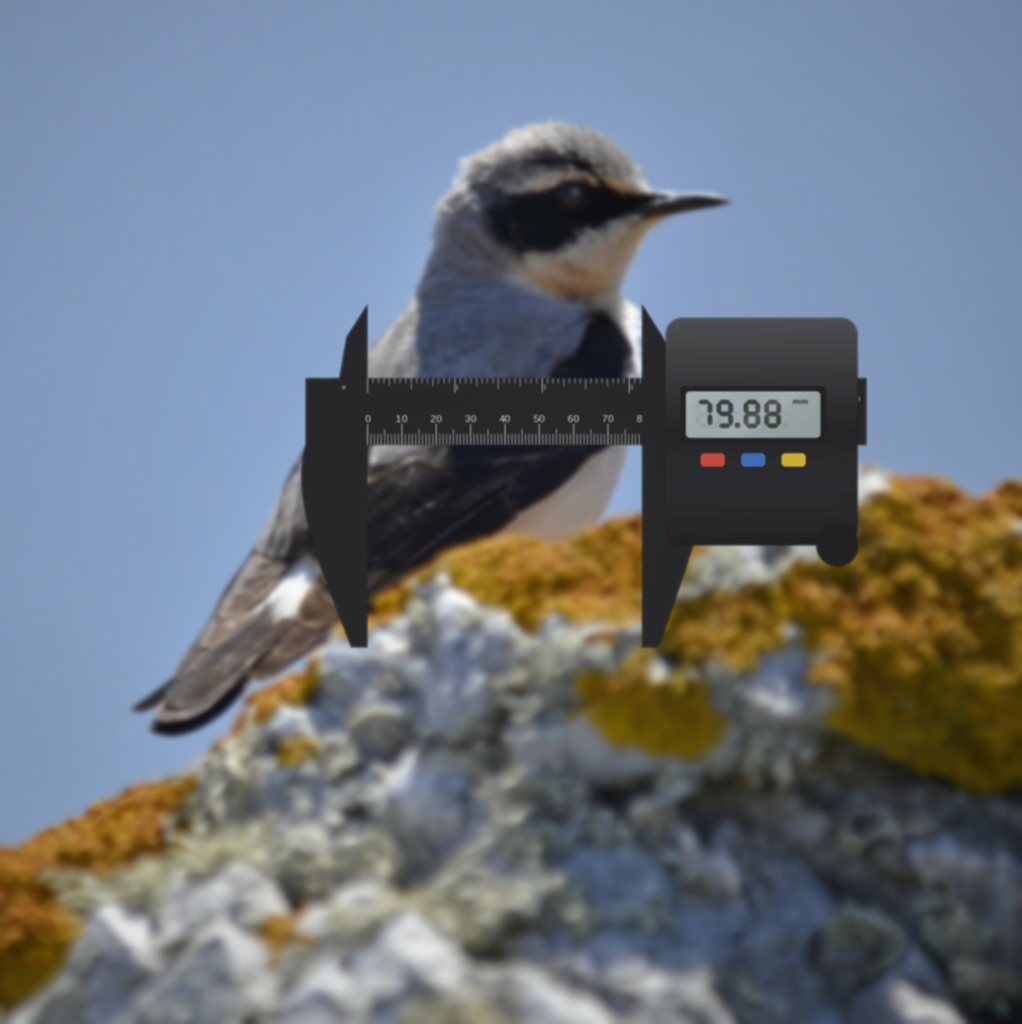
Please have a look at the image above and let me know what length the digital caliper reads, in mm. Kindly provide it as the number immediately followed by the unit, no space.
79.88mm
